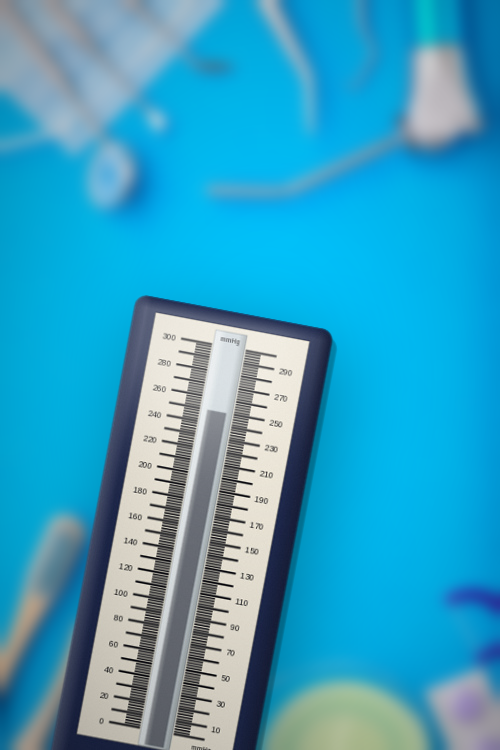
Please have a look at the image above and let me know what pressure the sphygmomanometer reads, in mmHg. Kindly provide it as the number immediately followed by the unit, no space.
250mmHg
